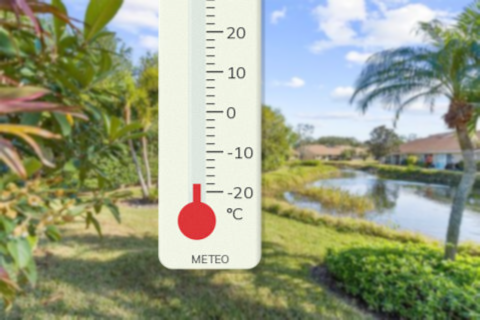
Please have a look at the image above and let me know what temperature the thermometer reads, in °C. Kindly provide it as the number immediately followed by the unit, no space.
-18°C
